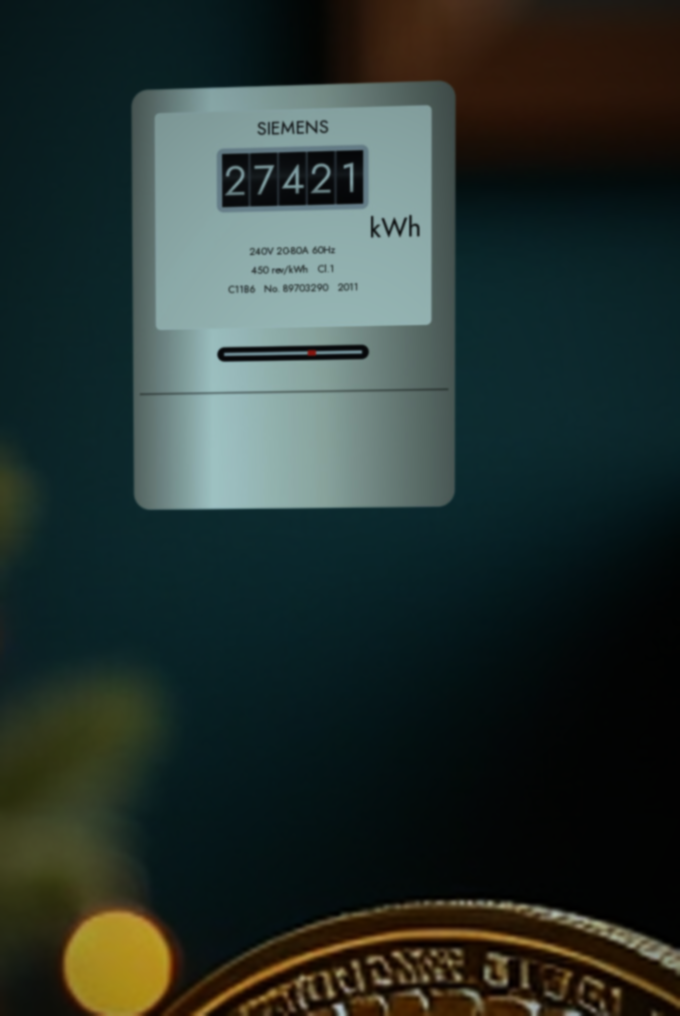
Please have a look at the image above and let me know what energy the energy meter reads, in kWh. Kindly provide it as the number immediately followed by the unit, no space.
27421kWh
